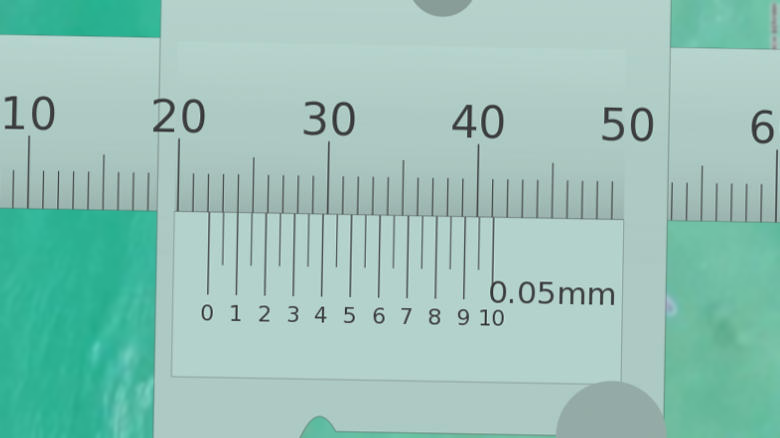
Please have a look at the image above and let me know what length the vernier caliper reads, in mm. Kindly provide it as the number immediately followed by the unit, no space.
22.1mm
